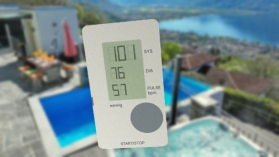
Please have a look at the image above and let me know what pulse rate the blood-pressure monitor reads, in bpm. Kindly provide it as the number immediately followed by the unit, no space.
57bpm
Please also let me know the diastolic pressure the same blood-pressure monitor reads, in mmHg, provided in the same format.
76mmHg
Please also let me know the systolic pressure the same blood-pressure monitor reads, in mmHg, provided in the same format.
101mmHg
